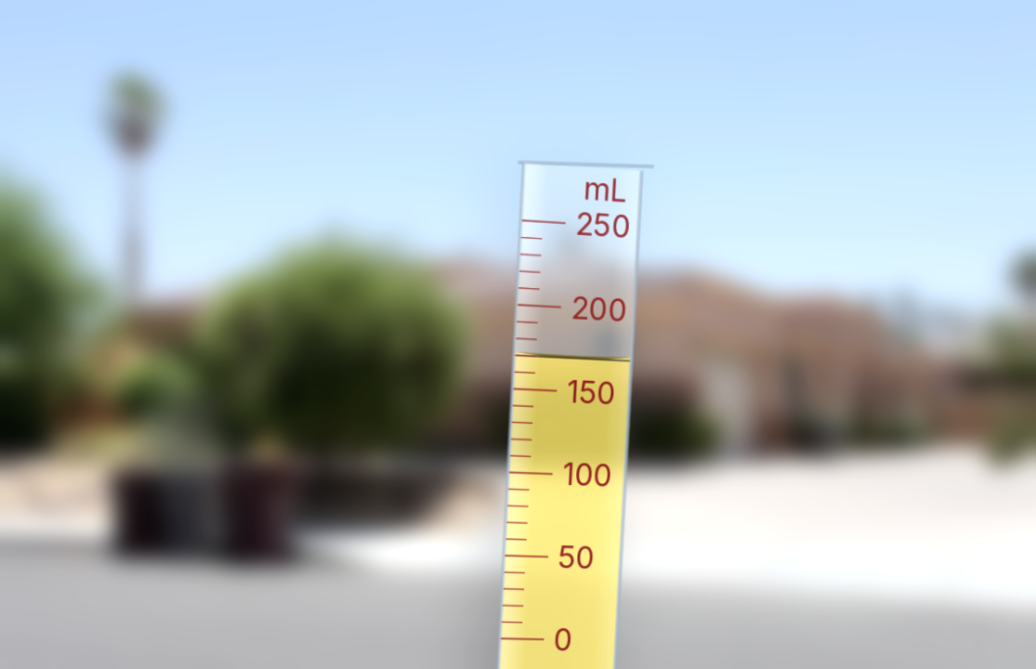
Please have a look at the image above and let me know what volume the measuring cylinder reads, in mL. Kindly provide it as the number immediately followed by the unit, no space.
170mL
